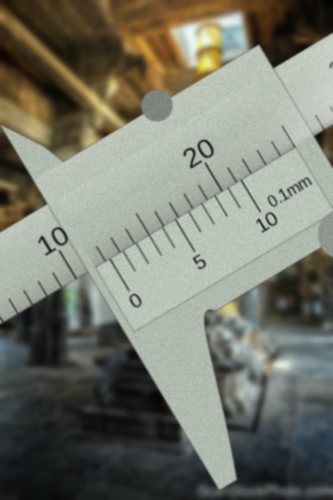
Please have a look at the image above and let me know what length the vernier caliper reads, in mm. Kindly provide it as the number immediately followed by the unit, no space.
12.3mm
